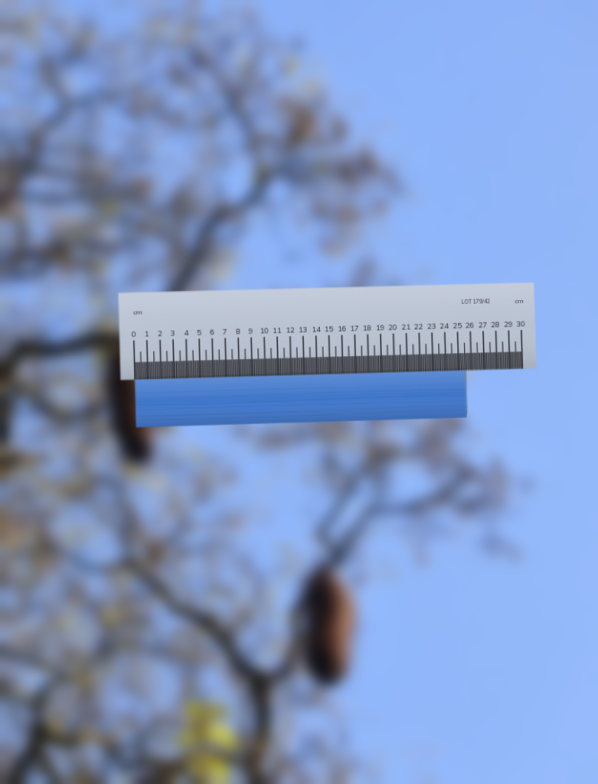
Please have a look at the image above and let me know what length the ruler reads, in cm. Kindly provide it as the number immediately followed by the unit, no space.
25.5cm
